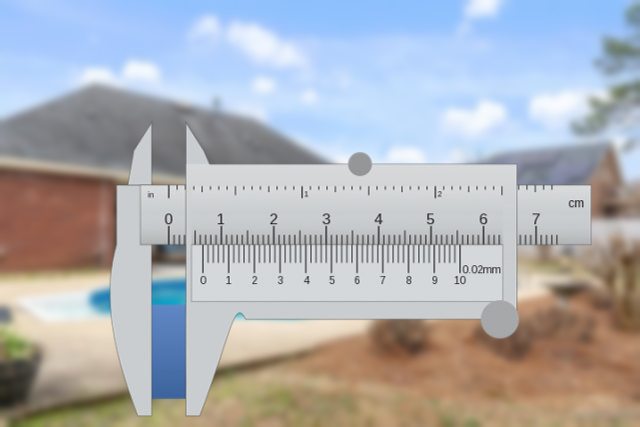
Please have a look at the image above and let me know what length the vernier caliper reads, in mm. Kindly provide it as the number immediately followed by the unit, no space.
6.5mm
